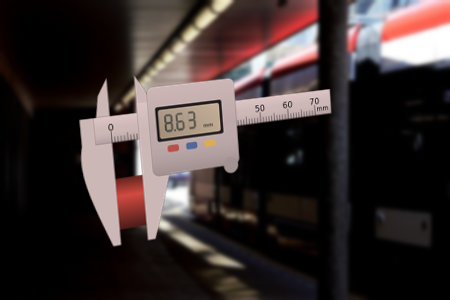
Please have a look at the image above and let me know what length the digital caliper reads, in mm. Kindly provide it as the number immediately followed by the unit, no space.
8.63mm
